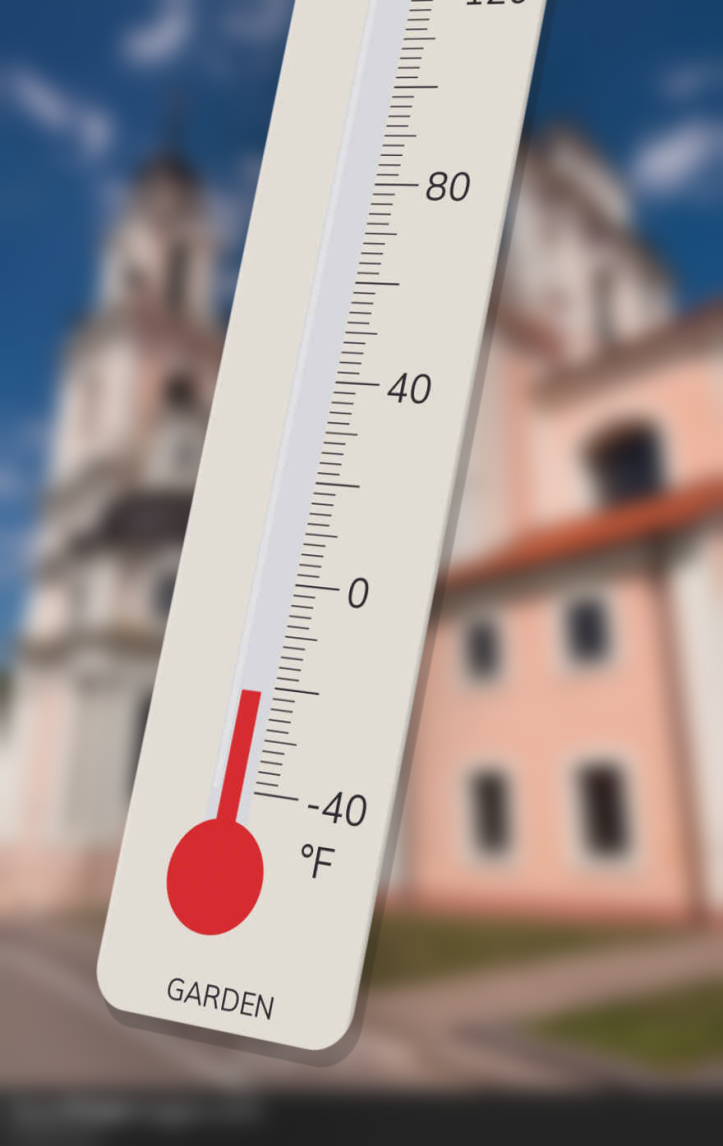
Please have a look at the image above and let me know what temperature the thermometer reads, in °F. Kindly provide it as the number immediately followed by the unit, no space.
-21°F
